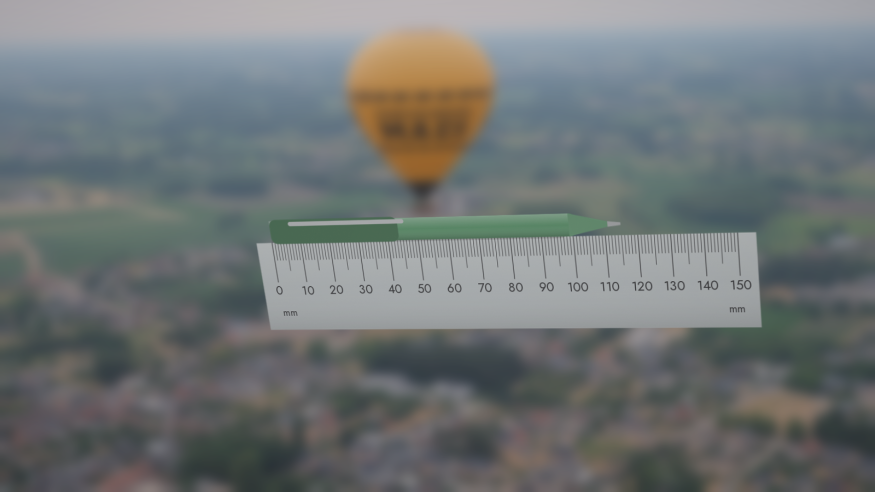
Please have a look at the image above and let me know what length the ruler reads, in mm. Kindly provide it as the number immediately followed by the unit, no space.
115mm
